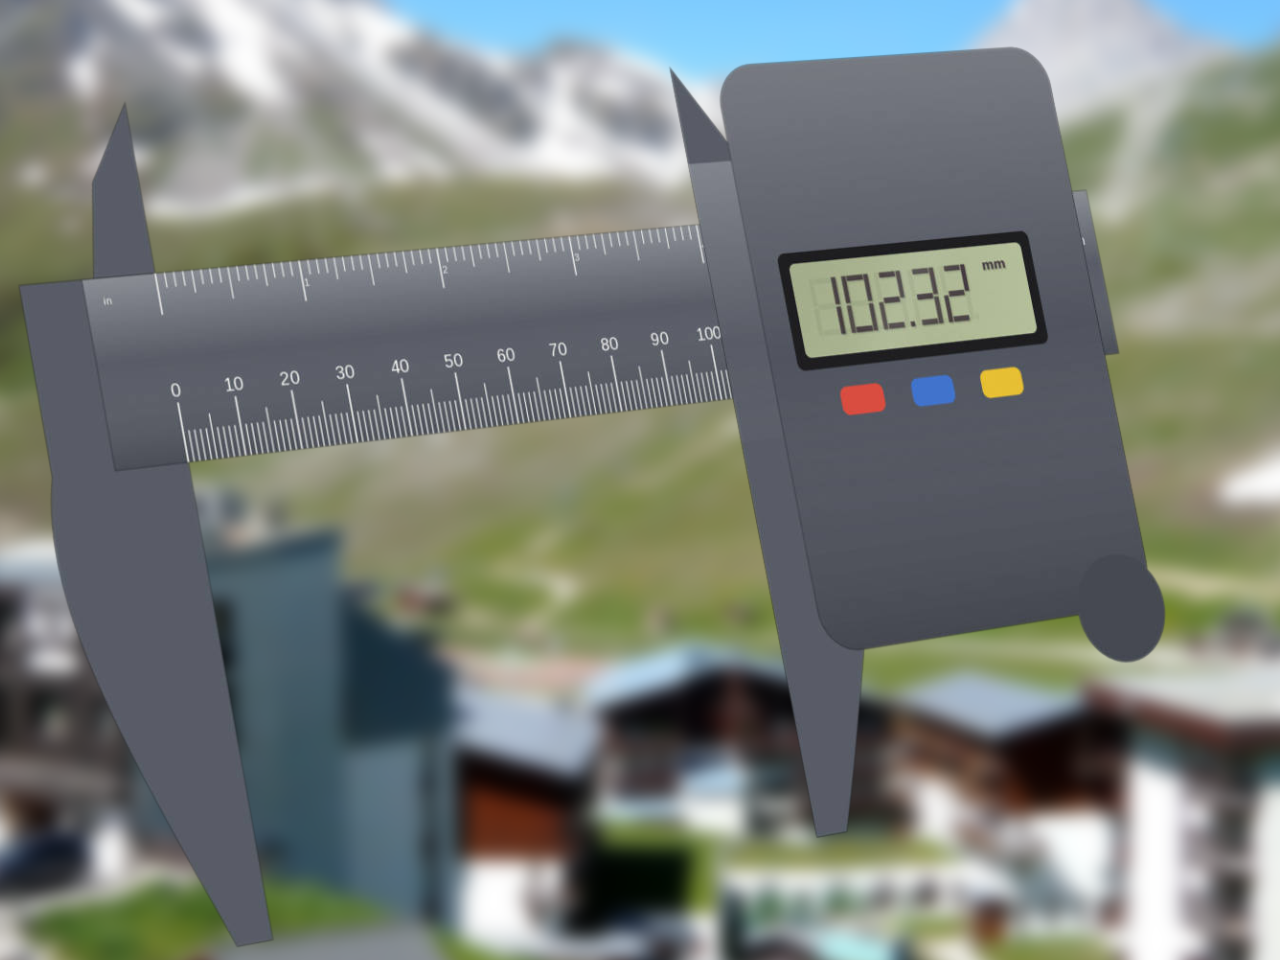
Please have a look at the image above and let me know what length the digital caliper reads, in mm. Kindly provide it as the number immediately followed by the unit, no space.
102.32mm
